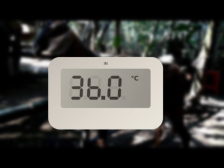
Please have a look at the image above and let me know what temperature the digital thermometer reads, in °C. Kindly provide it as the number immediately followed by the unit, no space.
36.0°C
